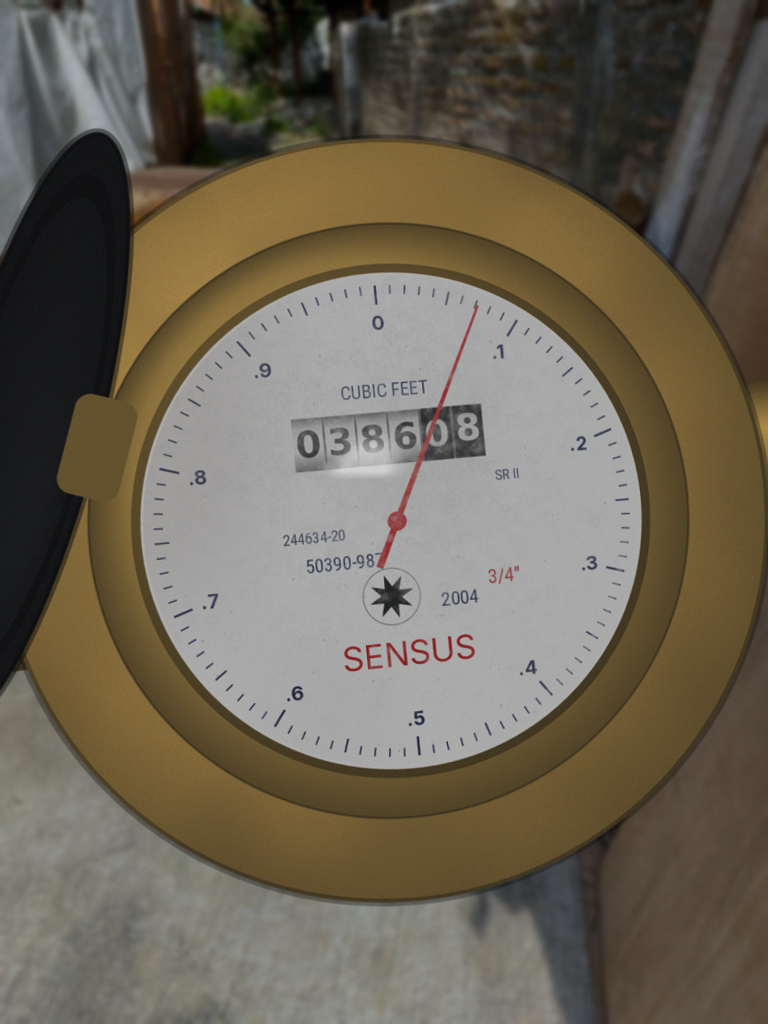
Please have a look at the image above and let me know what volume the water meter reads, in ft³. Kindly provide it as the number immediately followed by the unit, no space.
38608.07ft³
